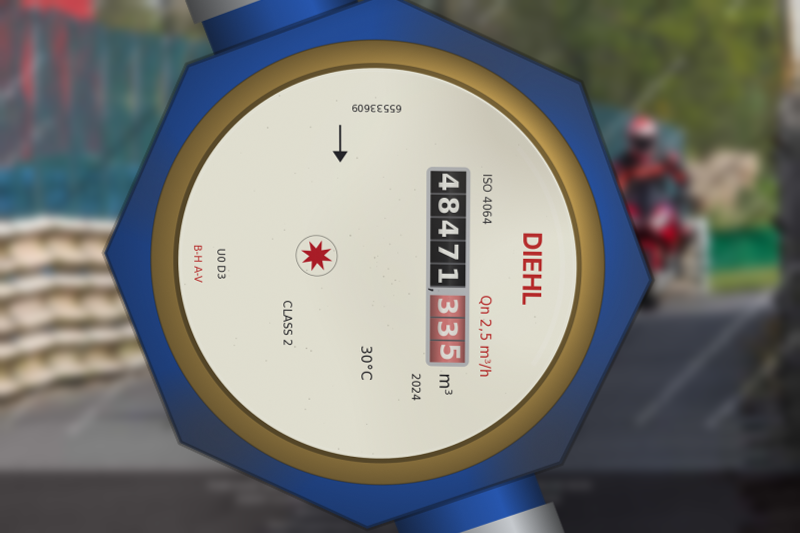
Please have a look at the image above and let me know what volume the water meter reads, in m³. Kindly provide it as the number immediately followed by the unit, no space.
48471.335m³
